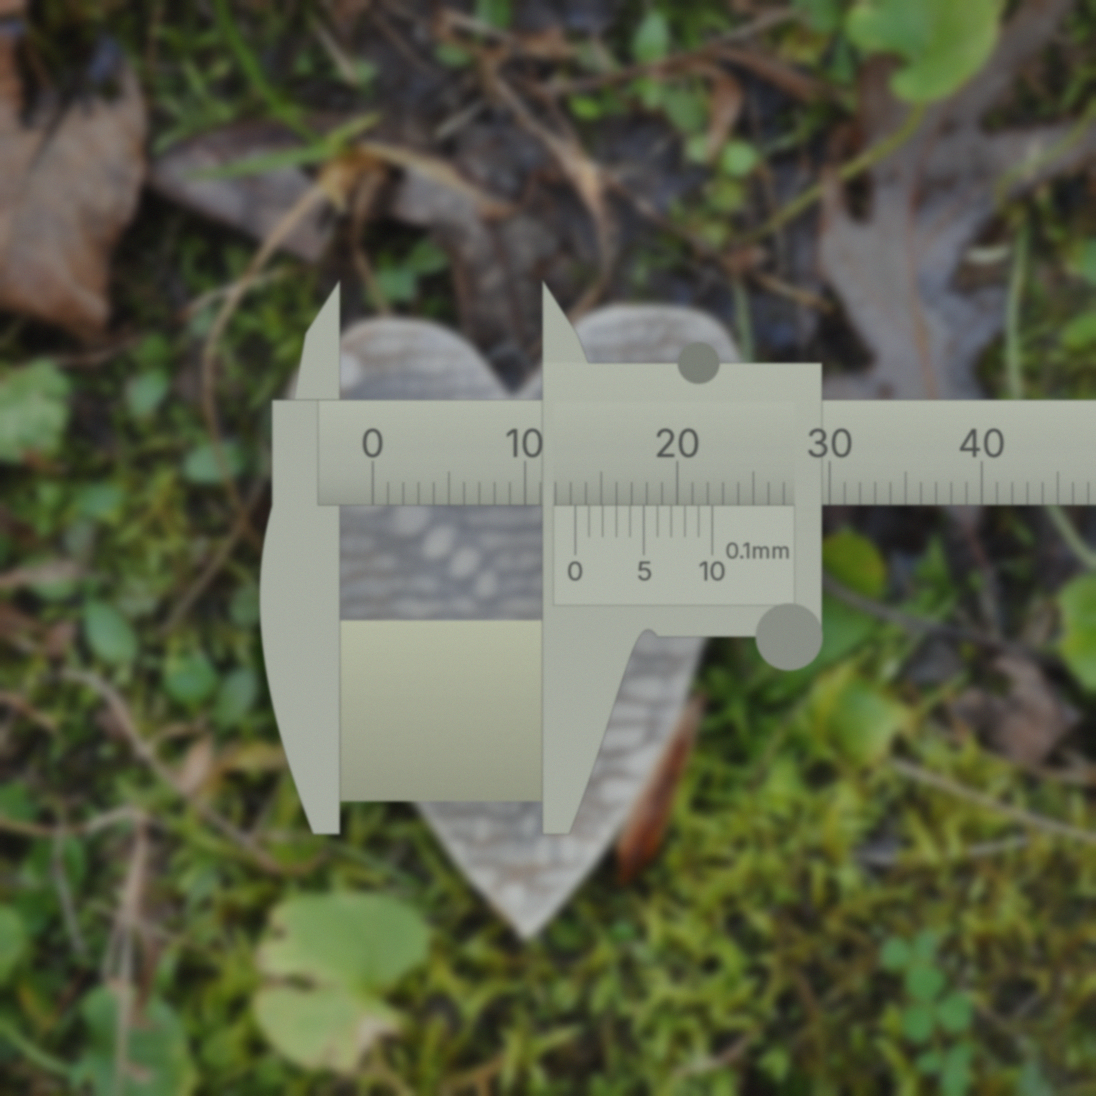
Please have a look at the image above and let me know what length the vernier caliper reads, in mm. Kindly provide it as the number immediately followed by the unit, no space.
13.3mm
